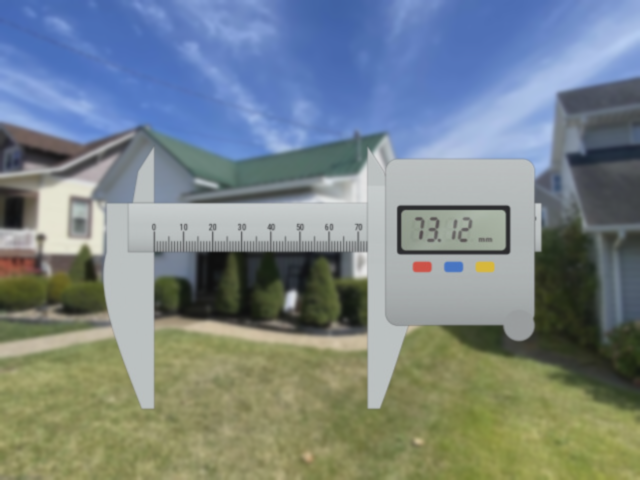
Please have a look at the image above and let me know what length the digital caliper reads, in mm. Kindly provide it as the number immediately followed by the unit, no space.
73.12mm
